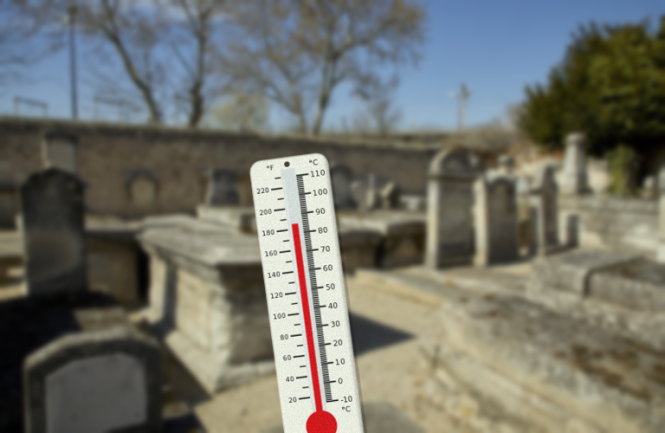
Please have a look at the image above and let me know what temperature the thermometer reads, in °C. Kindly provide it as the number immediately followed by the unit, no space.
85°C
